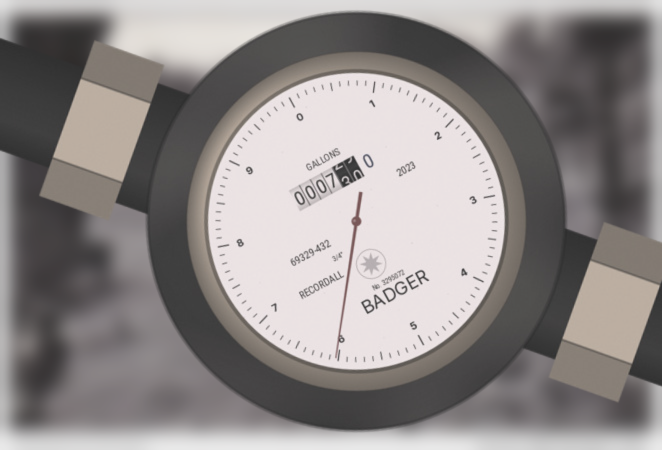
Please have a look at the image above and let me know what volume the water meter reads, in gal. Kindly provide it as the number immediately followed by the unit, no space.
7296.0gal
